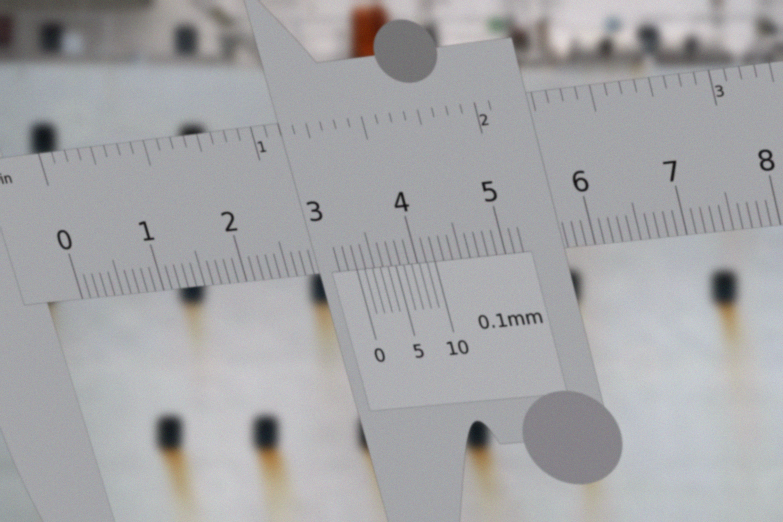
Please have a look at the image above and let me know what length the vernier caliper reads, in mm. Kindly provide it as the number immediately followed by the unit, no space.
33.0mm
